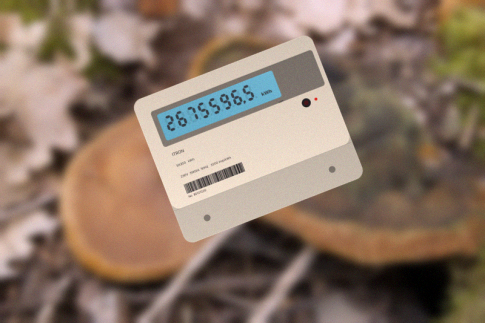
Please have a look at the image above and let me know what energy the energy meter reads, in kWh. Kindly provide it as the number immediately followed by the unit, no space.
2675596.5kWh
